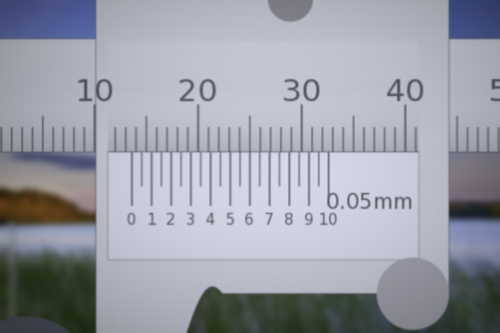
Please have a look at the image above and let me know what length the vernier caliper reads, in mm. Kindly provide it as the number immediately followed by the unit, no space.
13.6mm
